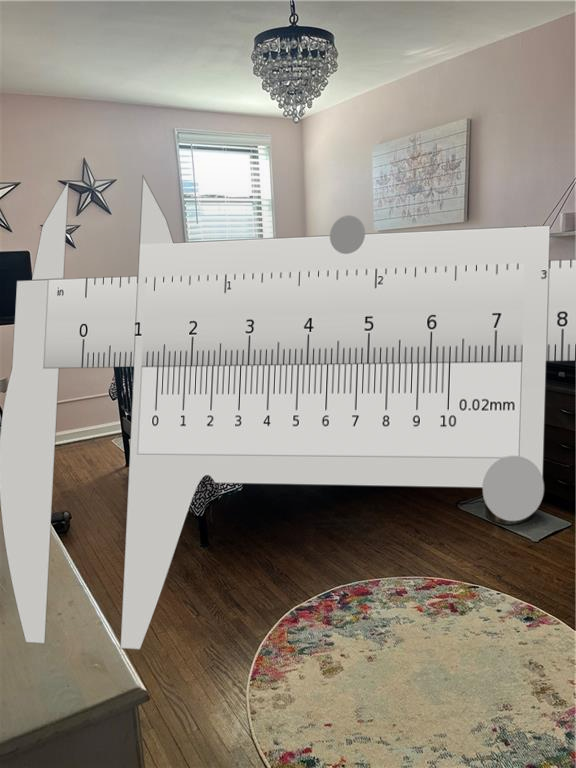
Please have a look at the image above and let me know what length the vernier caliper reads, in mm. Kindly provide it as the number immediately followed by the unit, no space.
14.0mm
